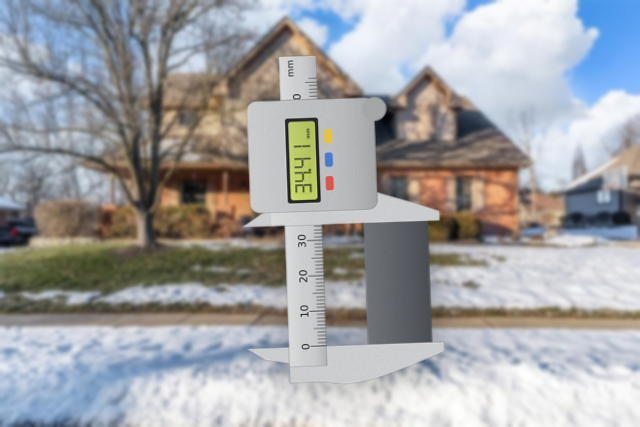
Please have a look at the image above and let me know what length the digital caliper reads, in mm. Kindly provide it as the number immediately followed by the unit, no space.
34.41mm
